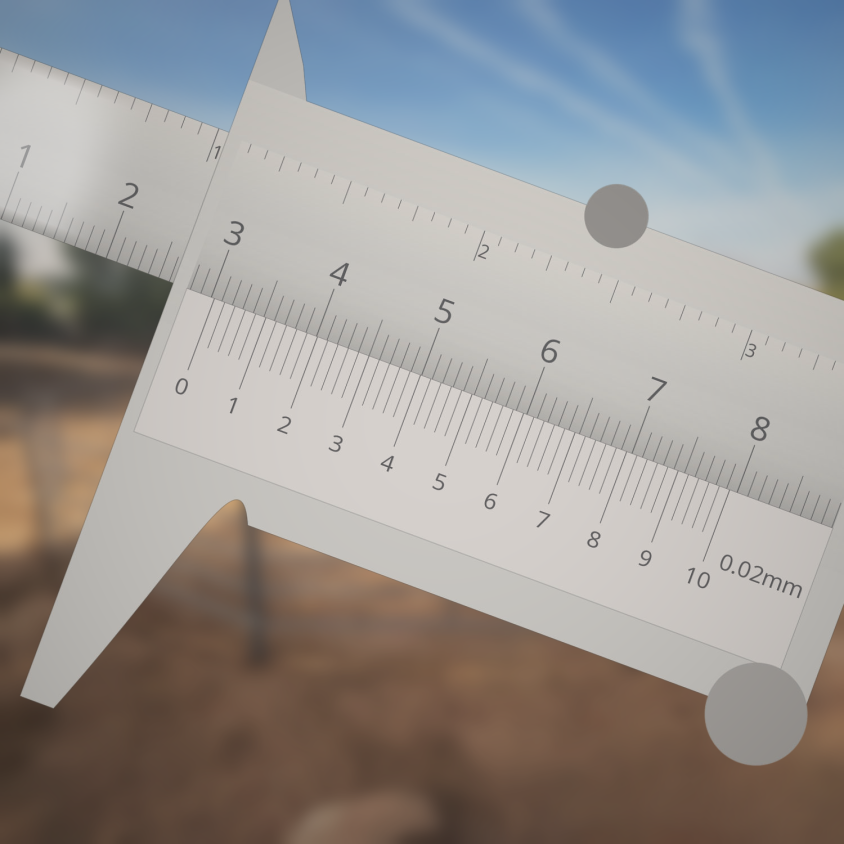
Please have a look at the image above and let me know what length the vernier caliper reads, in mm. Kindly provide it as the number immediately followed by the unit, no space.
30.3mm
